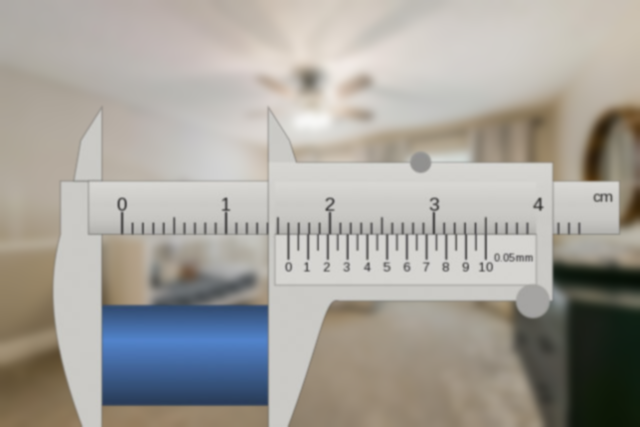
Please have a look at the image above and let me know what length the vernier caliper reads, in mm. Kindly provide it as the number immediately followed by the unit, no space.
16.0mm
